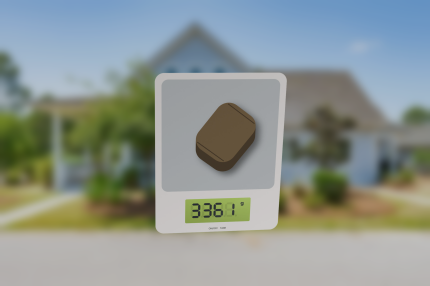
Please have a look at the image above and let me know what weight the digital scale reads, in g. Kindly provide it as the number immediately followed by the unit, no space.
3361g
